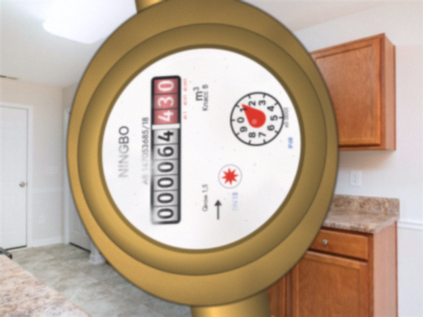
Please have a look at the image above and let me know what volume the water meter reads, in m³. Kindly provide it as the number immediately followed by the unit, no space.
64.4301m³
